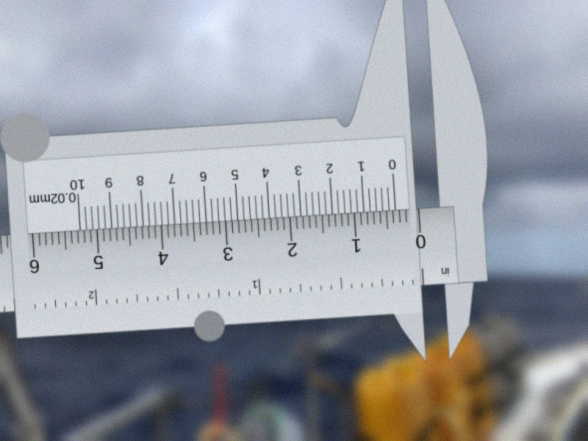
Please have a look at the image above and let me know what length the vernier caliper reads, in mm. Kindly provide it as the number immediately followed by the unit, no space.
3.6mm
